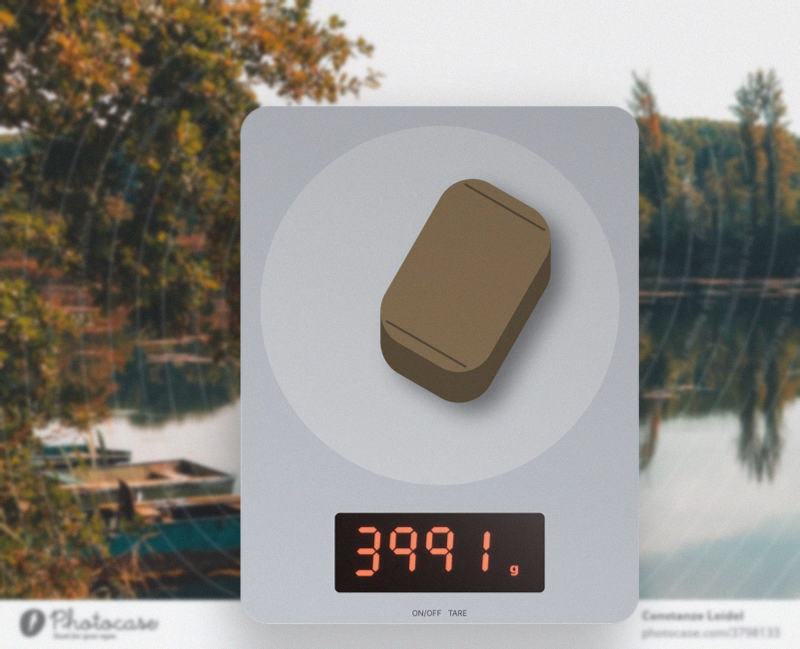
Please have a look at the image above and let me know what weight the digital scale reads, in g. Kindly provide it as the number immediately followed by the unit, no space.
3991g
